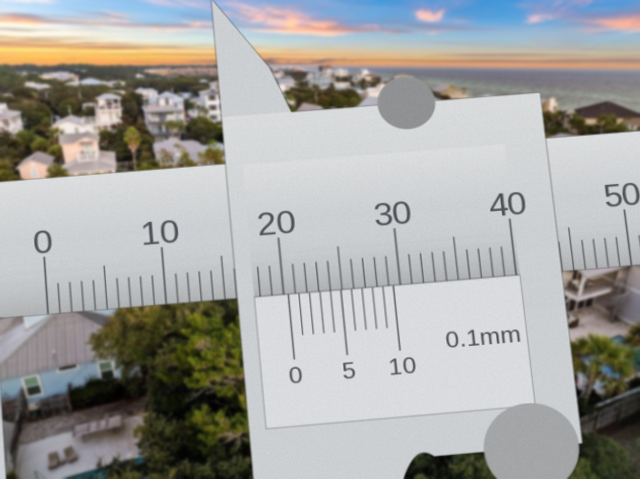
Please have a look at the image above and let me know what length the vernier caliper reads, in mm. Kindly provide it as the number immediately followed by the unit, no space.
20.4mm
